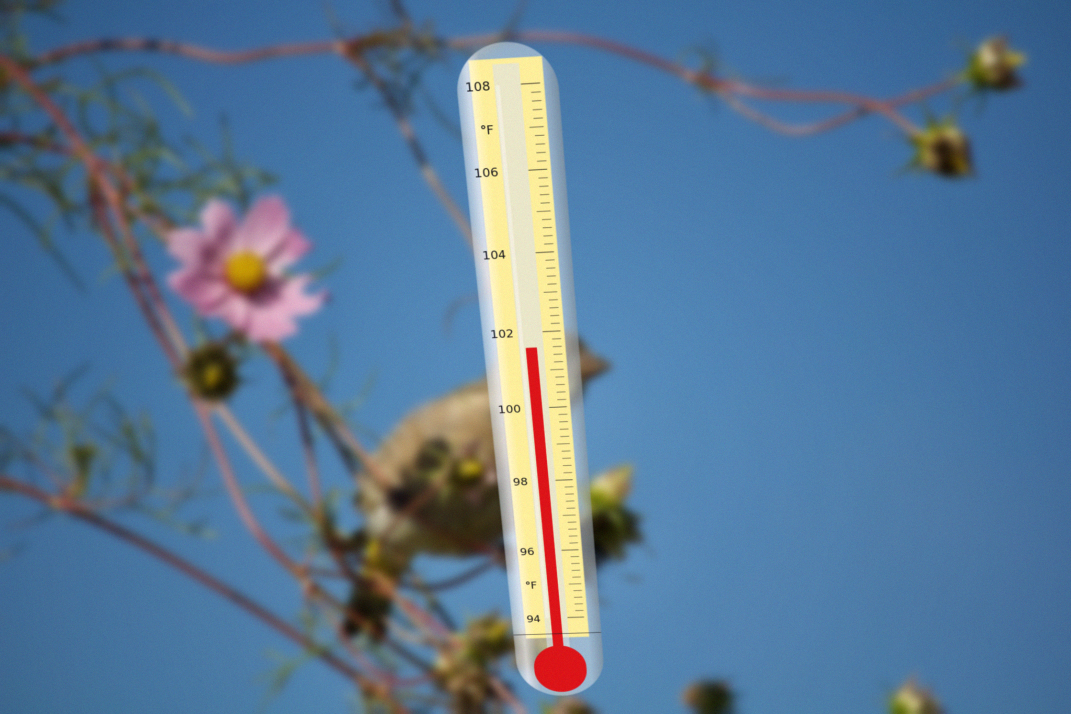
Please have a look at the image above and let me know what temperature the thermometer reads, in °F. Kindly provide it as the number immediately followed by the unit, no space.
101.6°F
